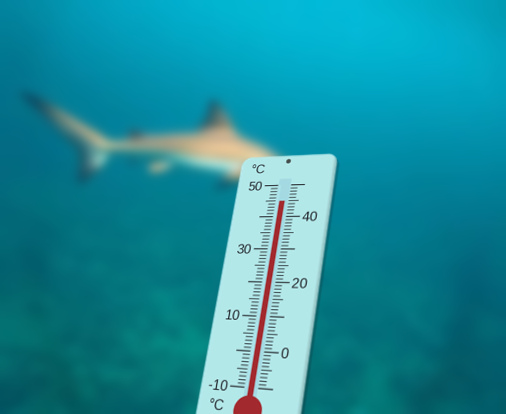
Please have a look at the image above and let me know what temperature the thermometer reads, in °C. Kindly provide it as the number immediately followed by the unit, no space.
45°C
